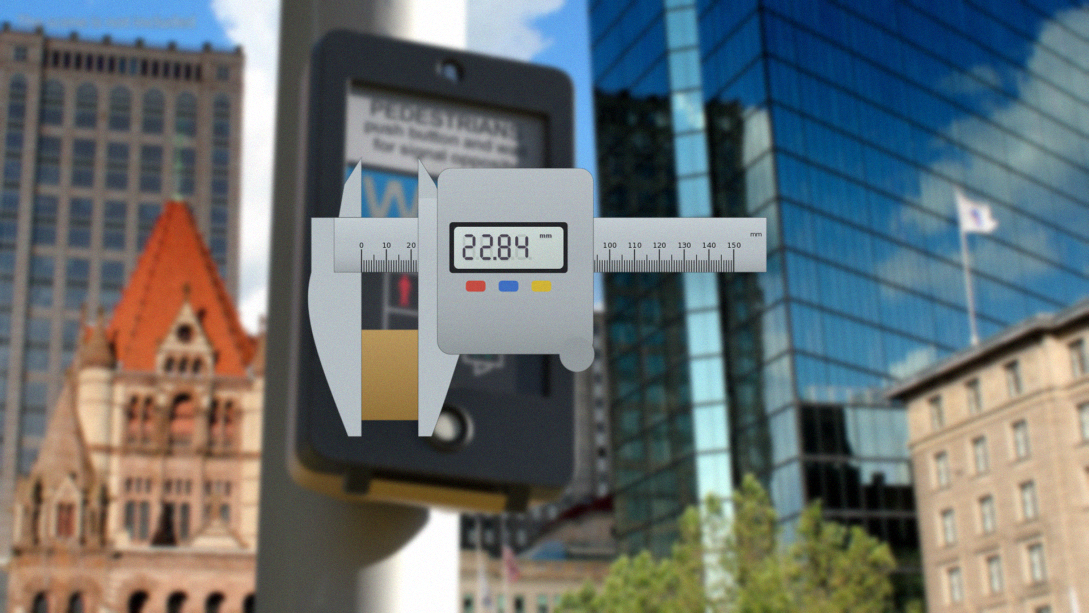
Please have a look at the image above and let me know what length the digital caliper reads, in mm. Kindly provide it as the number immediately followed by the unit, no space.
22.84mm
